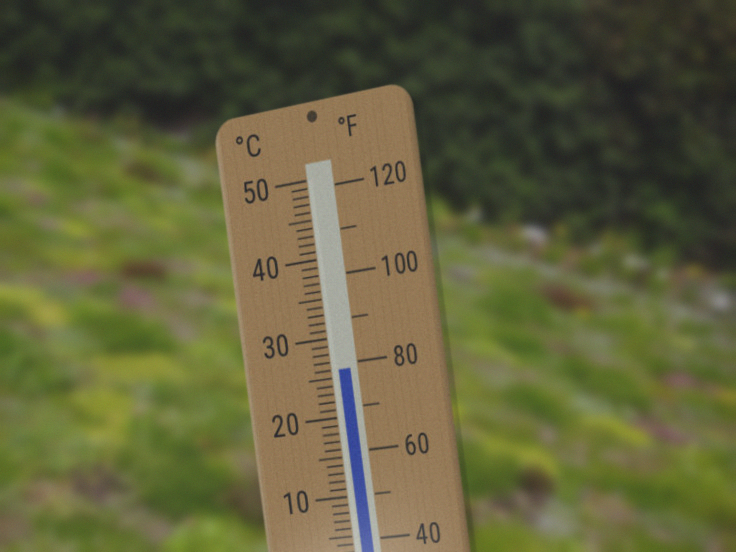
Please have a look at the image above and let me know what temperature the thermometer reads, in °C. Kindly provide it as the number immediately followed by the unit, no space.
26°C
